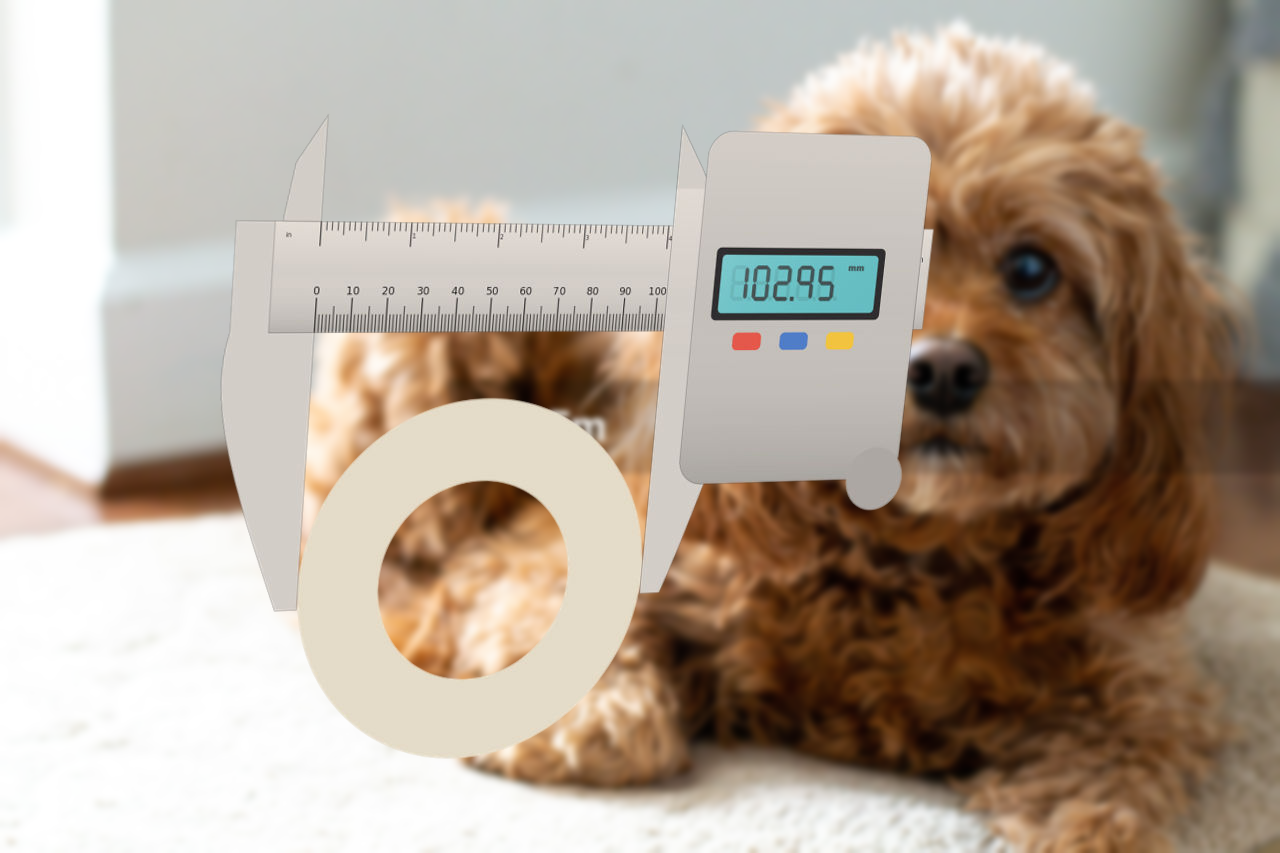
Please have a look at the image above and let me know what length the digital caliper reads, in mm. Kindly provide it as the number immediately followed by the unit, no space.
102.95mm
